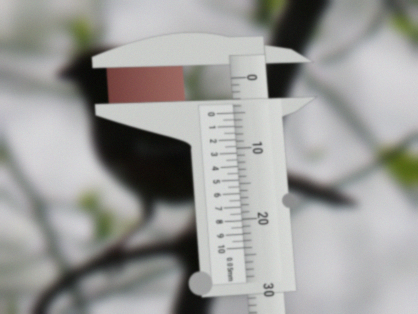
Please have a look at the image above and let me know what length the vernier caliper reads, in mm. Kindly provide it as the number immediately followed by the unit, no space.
5.0mm
